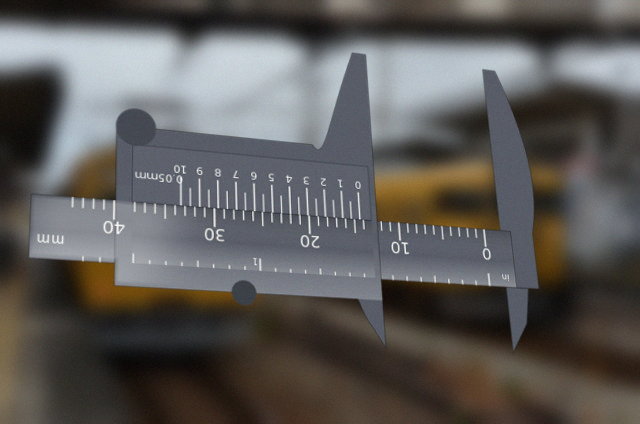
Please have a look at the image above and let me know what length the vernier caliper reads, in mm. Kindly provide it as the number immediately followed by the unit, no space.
14.4mm
